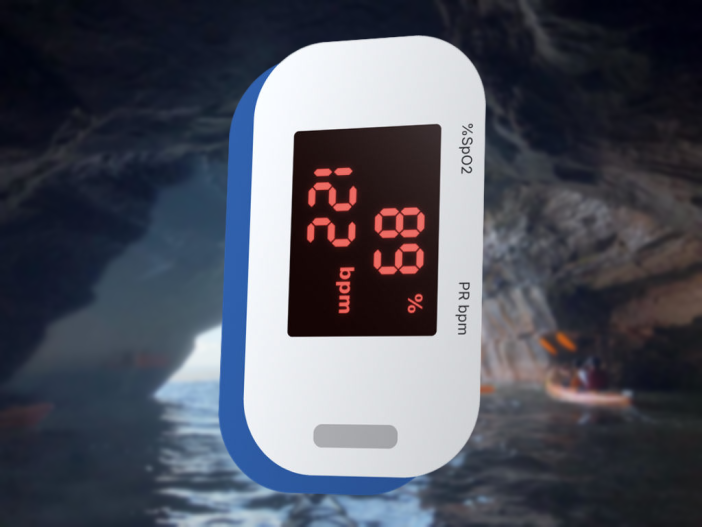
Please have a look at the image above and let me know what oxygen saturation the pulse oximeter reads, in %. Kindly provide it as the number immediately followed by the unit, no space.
89%
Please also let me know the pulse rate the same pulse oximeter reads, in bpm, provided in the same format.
122bpm
